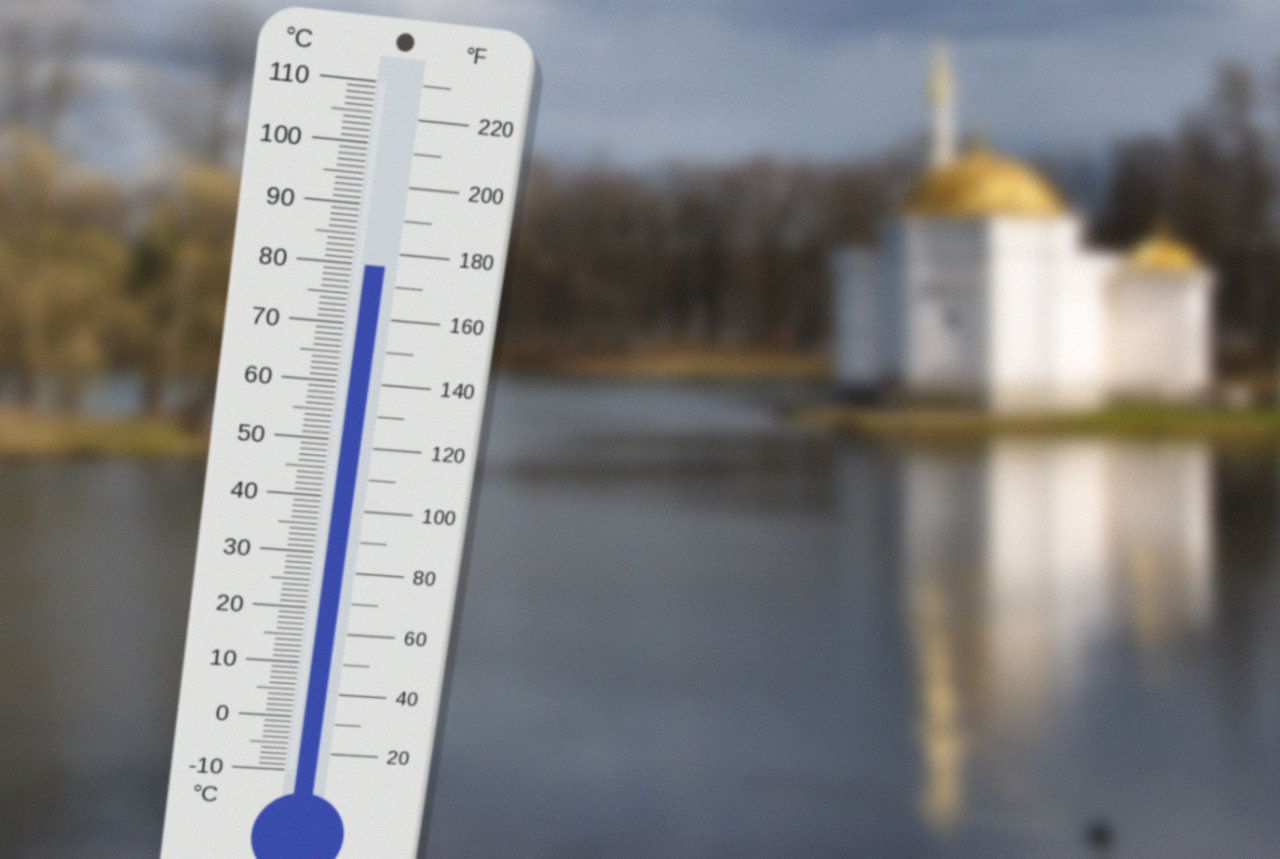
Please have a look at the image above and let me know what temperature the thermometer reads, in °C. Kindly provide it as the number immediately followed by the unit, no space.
80°C
